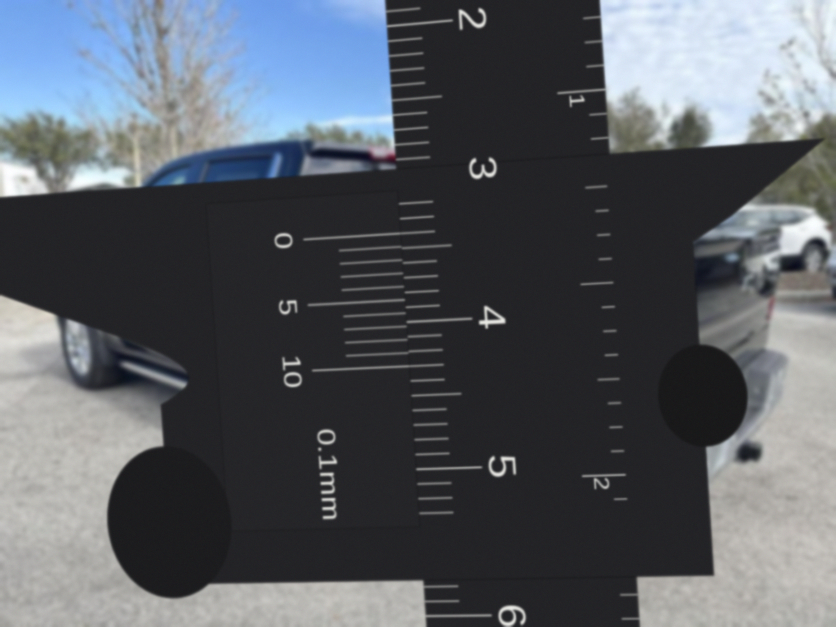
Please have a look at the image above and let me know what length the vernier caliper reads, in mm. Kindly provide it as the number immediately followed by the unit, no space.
34.0mm
